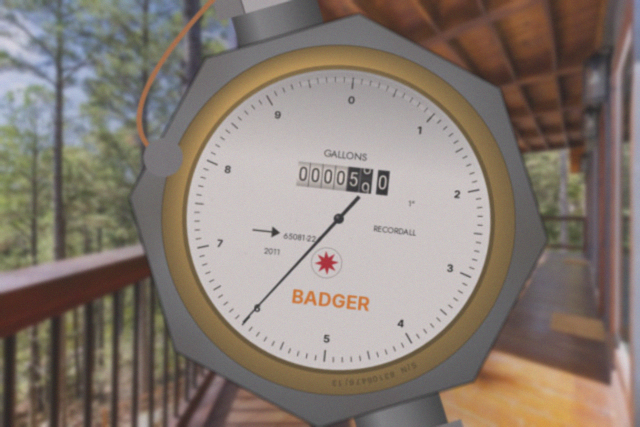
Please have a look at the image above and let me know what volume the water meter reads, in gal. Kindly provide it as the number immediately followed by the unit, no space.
586.0gal
